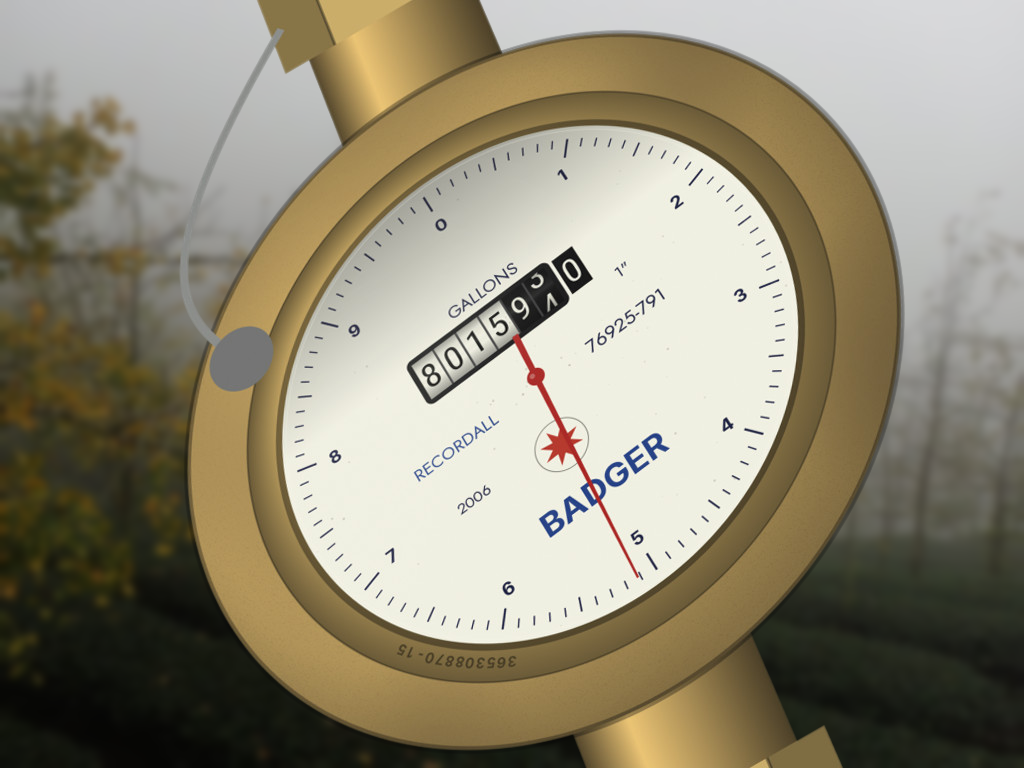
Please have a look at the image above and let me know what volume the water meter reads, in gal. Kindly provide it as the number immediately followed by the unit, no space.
8015935.1gal
